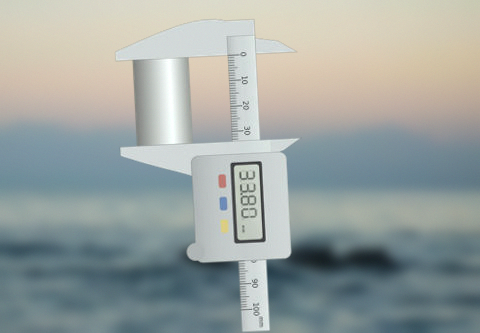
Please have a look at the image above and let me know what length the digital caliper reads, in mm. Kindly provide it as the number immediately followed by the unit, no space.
33.80mm
